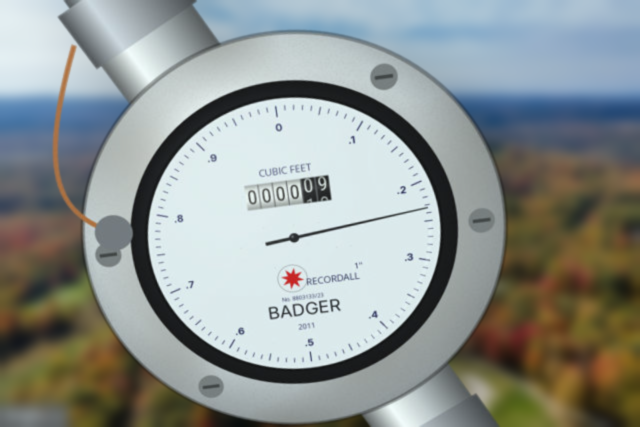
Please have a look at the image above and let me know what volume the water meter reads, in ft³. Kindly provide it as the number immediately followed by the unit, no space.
9.23ft³
